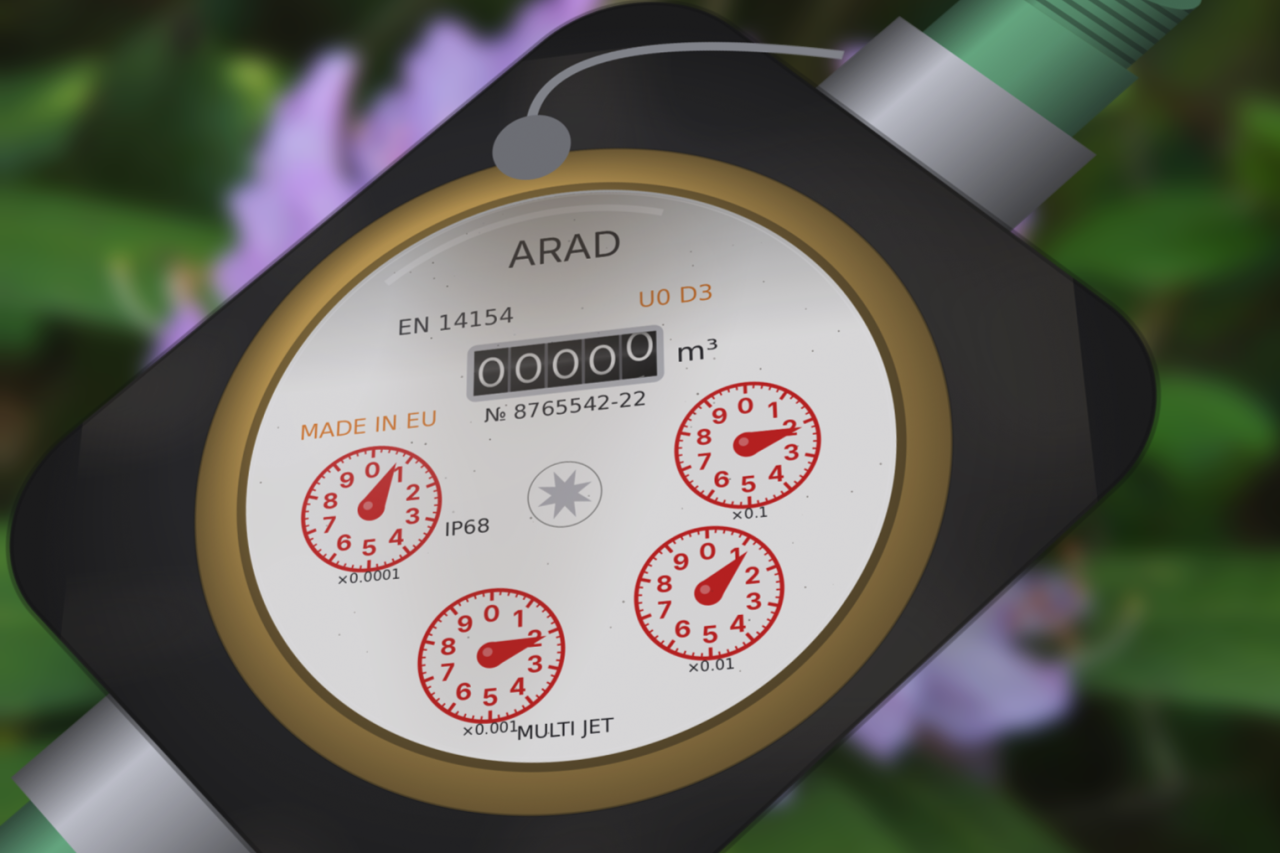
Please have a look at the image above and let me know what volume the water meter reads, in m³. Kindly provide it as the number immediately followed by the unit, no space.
0.2120m³
